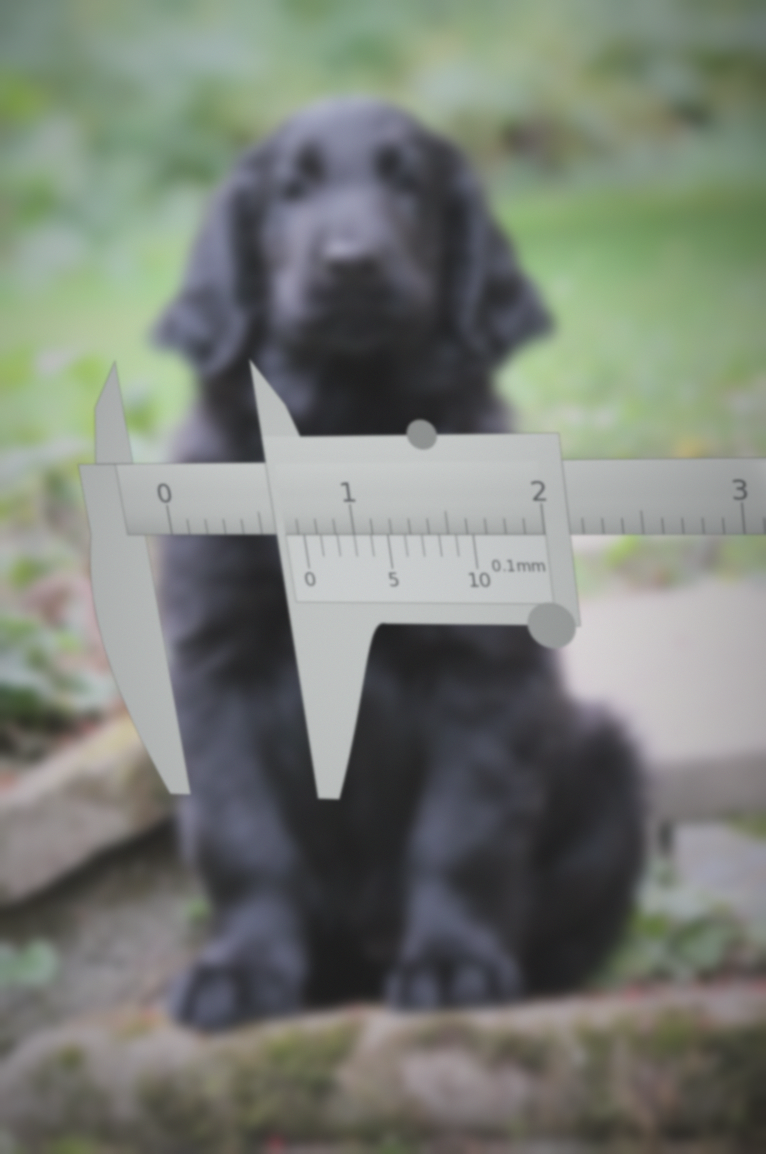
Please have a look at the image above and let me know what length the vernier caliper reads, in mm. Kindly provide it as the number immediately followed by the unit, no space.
7.3mm
